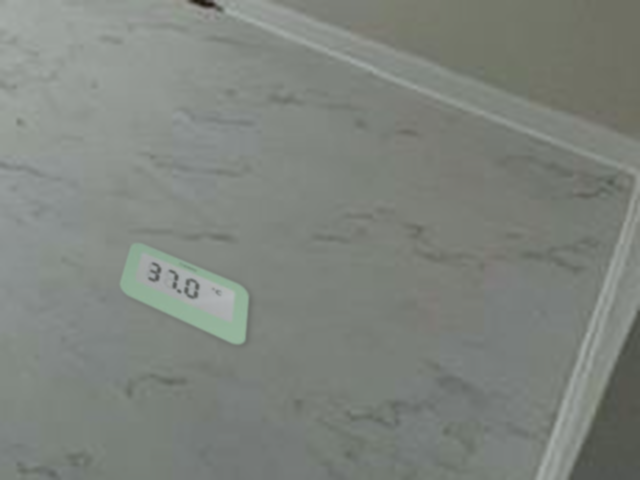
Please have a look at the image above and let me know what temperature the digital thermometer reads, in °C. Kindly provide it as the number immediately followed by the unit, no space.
37.0°C
